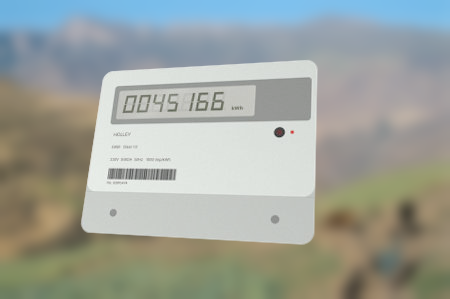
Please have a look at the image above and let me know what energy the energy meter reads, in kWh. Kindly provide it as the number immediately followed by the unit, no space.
45166kWh
